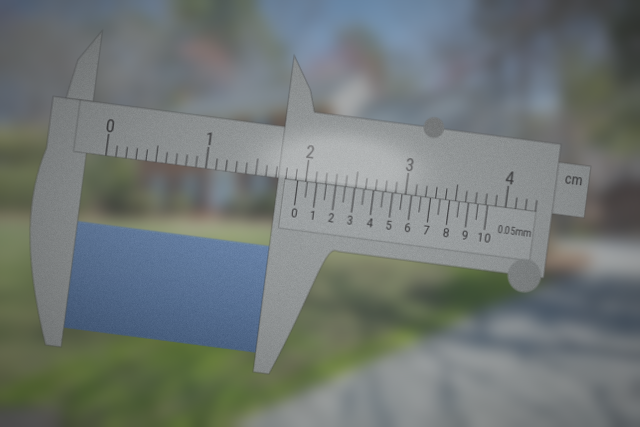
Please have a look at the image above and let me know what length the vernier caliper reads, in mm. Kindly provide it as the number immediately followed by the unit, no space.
19.2mm
